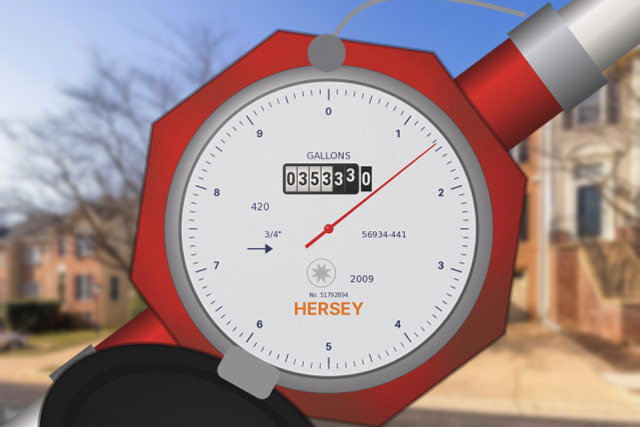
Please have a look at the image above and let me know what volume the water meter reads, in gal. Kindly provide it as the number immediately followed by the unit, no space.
353331.4gal
